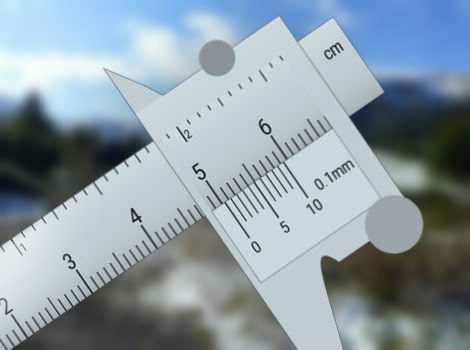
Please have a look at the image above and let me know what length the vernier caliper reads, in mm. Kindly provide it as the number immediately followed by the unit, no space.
50.4mm
